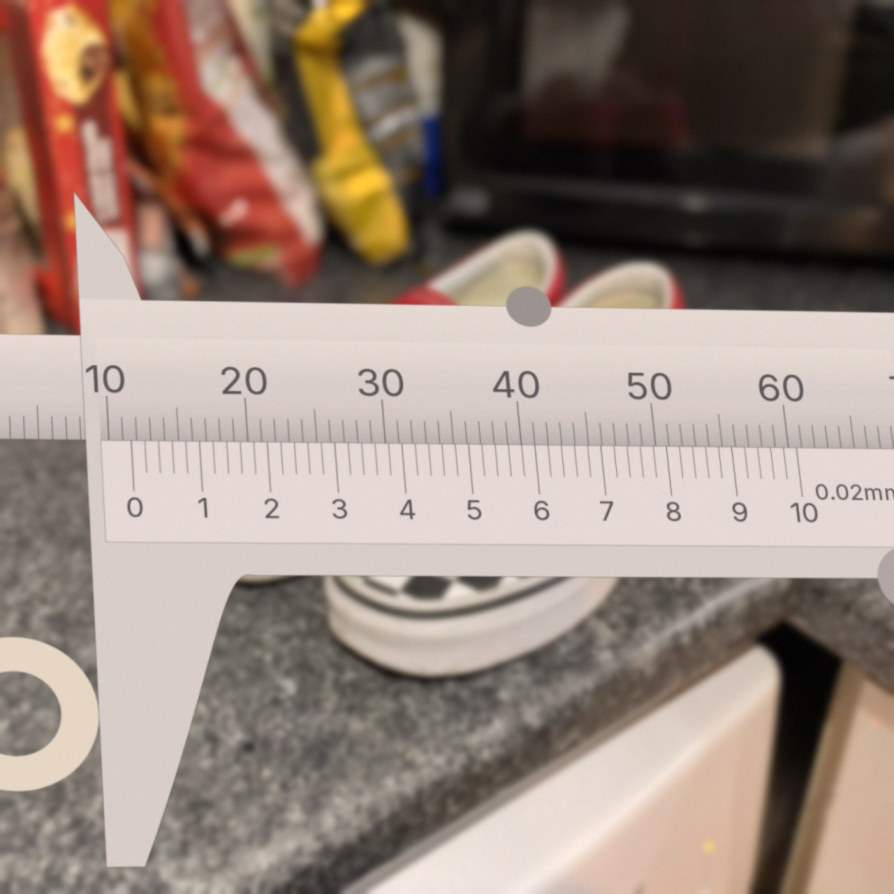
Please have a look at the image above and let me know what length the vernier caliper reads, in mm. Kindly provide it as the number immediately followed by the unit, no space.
11.6mm
